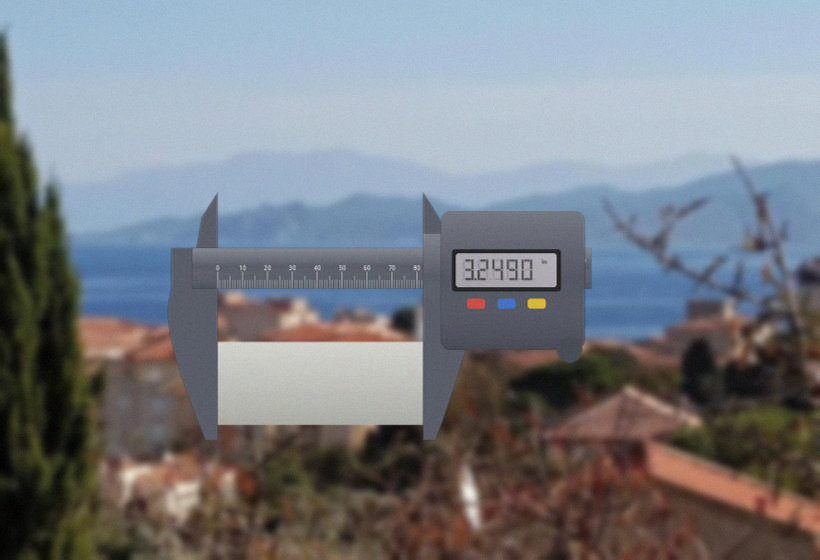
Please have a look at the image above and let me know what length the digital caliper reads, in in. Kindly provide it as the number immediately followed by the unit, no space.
3.2490in
